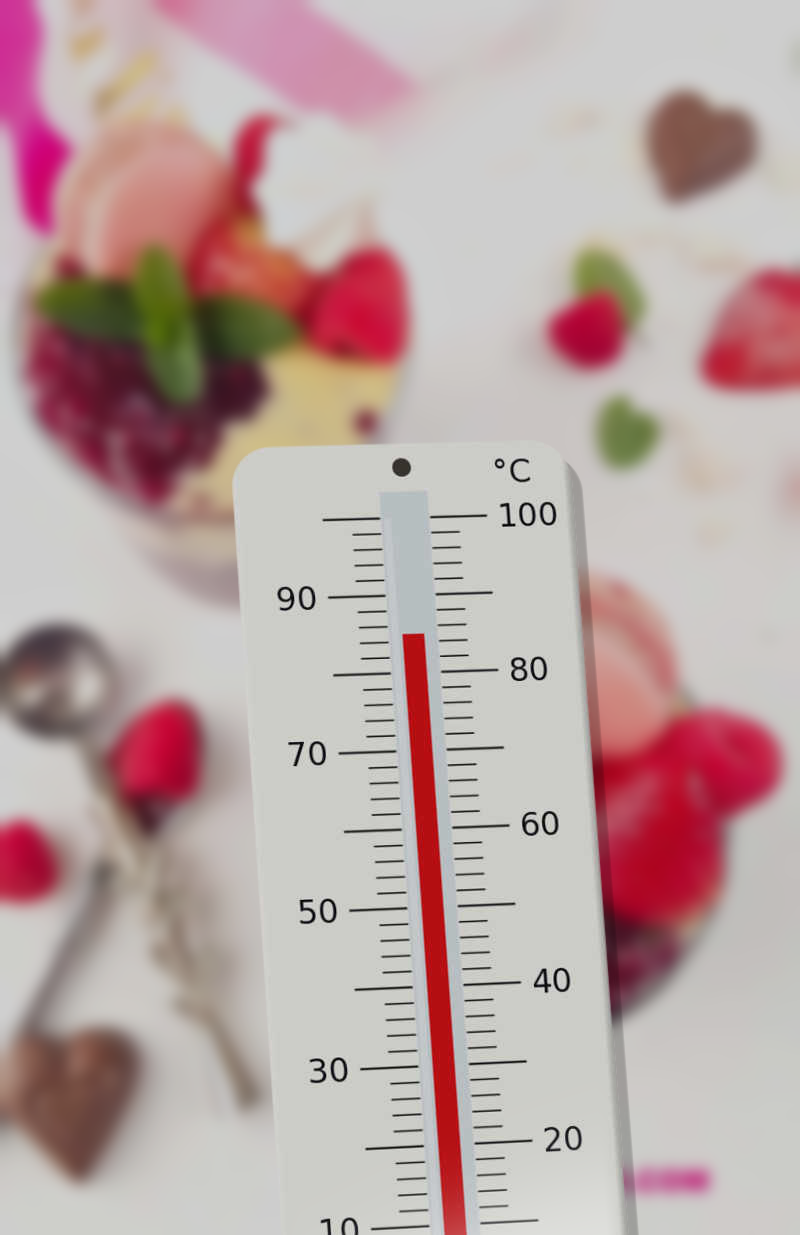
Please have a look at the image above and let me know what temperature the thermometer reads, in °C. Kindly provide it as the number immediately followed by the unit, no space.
85°C
